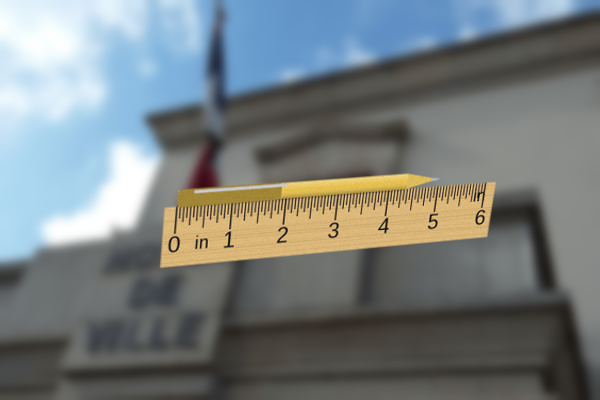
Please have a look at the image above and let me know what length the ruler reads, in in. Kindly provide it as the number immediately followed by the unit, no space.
5in
